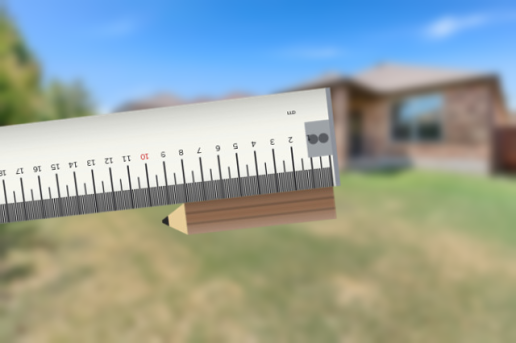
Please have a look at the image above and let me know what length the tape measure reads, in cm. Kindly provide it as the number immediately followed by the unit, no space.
9.5cm
